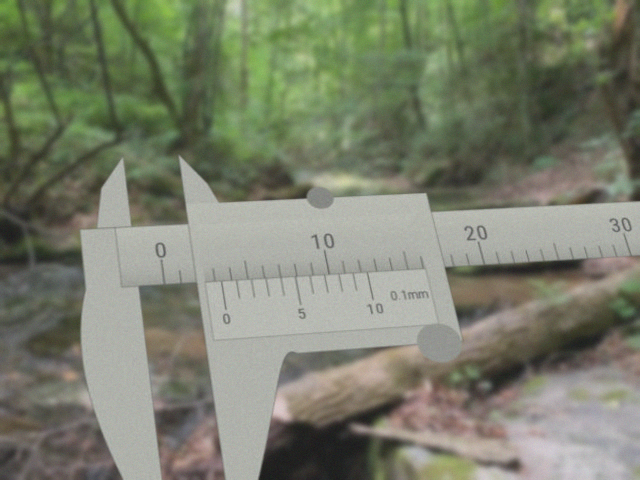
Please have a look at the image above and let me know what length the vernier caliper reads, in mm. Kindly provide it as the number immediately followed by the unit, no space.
3.4mm
